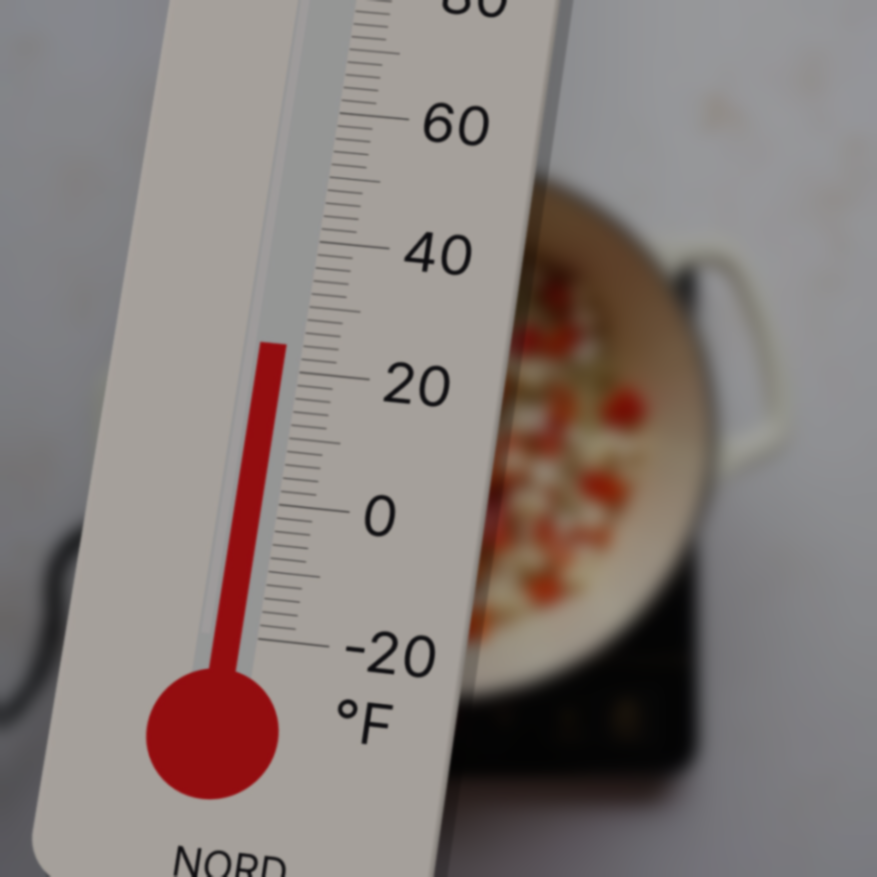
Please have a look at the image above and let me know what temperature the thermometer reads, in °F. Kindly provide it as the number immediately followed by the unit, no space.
24°F
